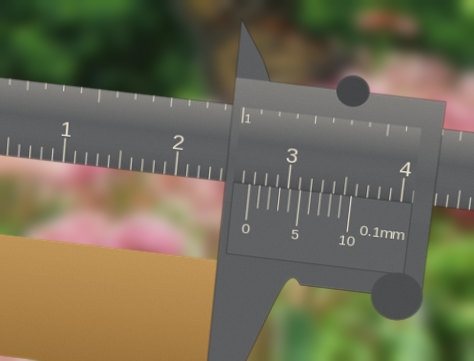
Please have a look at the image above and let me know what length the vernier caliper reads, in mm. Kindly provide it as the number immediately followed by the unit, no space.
26.6mm
